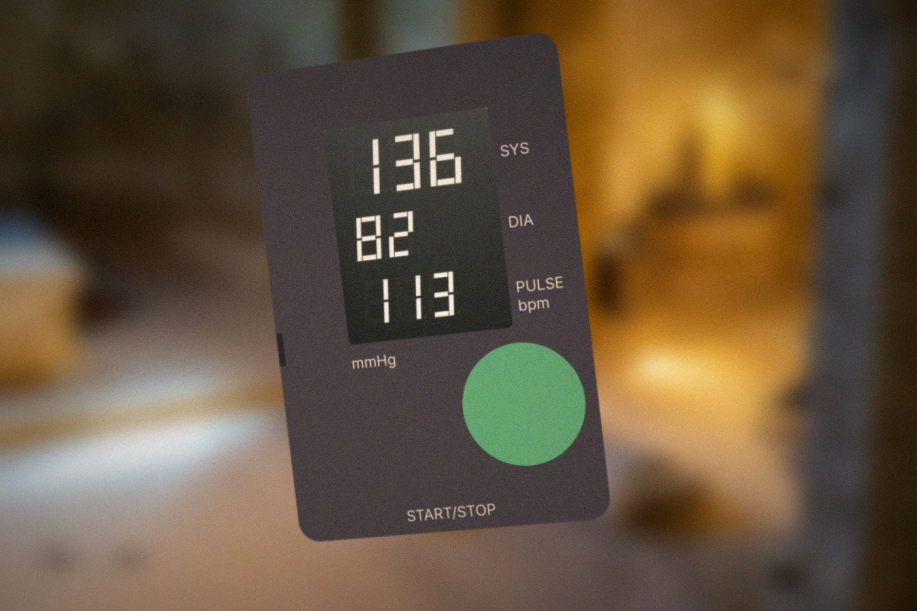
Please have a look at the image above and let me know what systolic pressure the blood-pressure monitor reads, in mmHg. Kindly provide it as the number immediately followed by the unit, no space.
136mmHg
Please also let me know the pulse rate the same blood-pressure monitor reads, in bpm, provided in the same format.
113bpm
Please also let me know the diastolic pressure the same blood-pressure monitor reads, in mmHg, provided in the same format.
82mmHg
